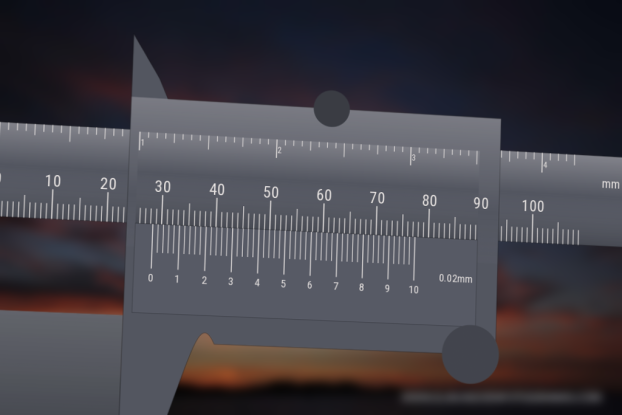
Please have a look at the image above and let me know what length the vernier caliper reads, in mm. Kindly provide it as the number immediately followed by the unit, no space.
28.4mm
